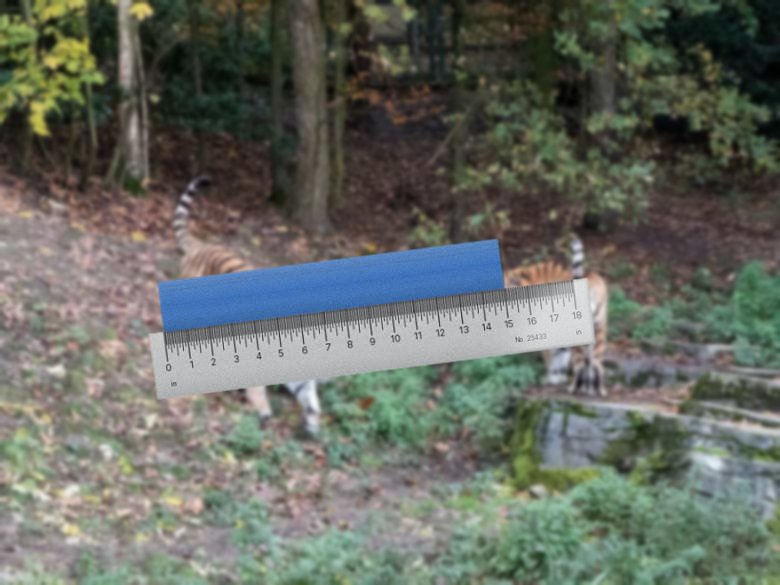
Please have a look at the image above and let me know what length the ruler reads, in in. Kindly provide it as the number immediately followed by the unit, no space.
15in
